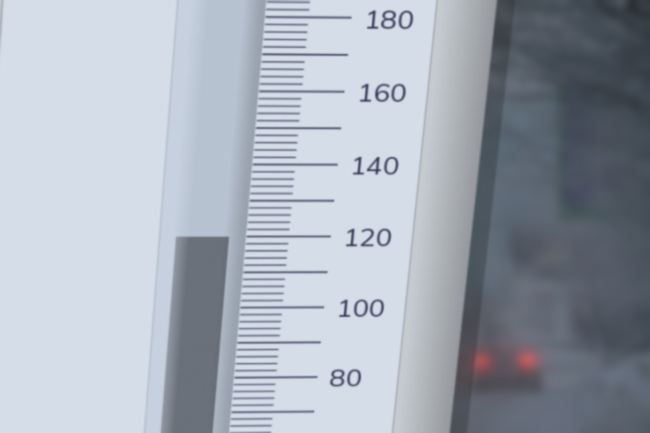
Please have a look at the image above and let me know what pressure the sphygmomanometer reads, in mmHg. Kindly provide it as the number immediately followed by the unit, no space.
120mmHg
